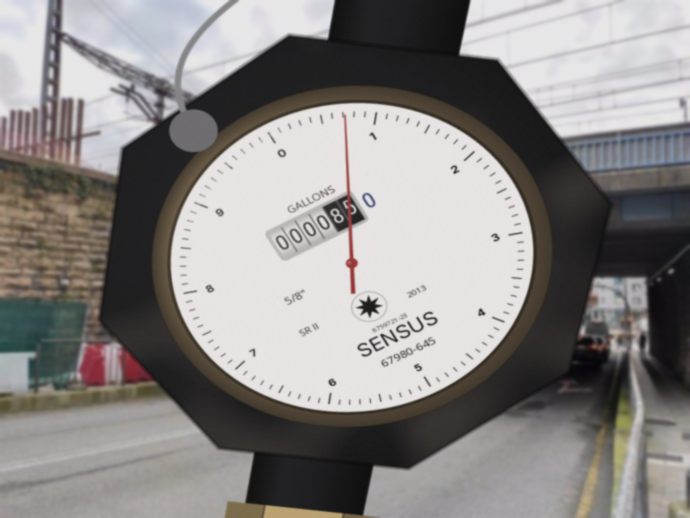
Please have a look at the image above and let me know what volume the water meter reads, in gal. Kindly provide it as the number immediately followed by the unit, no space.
850.7gal
